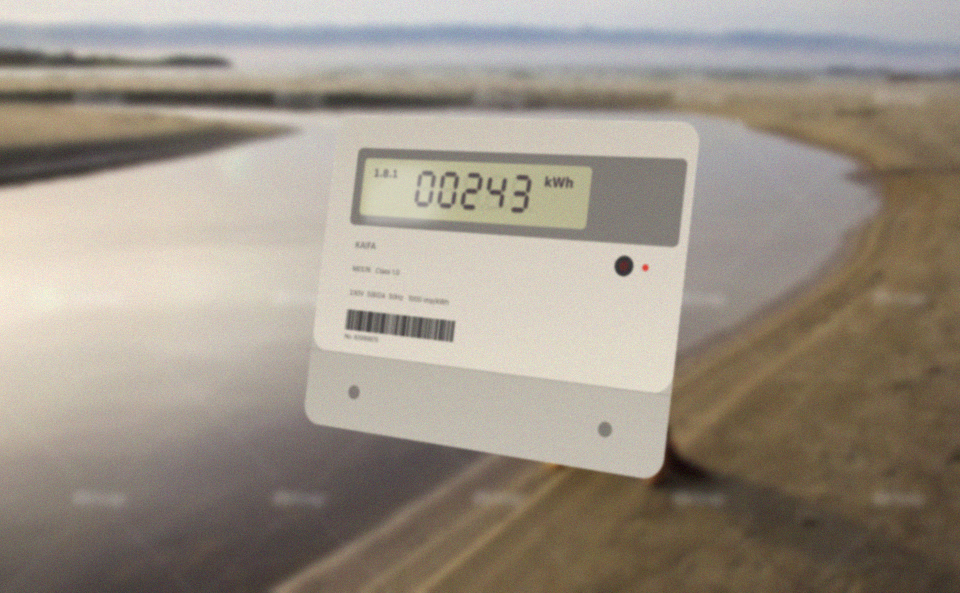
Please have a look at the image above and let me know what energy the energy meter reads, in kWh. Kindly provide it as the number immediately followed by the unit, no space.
243kWh
